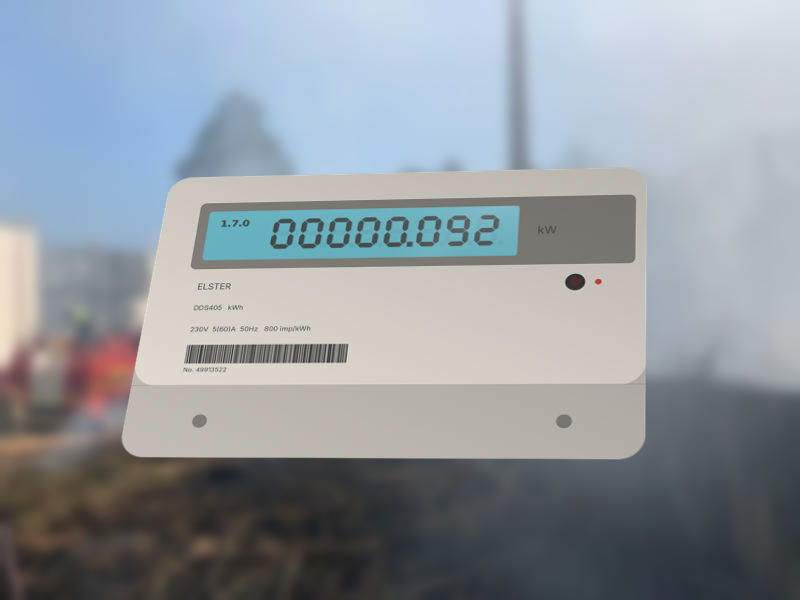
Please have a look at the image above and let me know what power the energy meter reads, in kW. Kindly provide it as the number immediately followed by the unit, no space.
0.092kW
